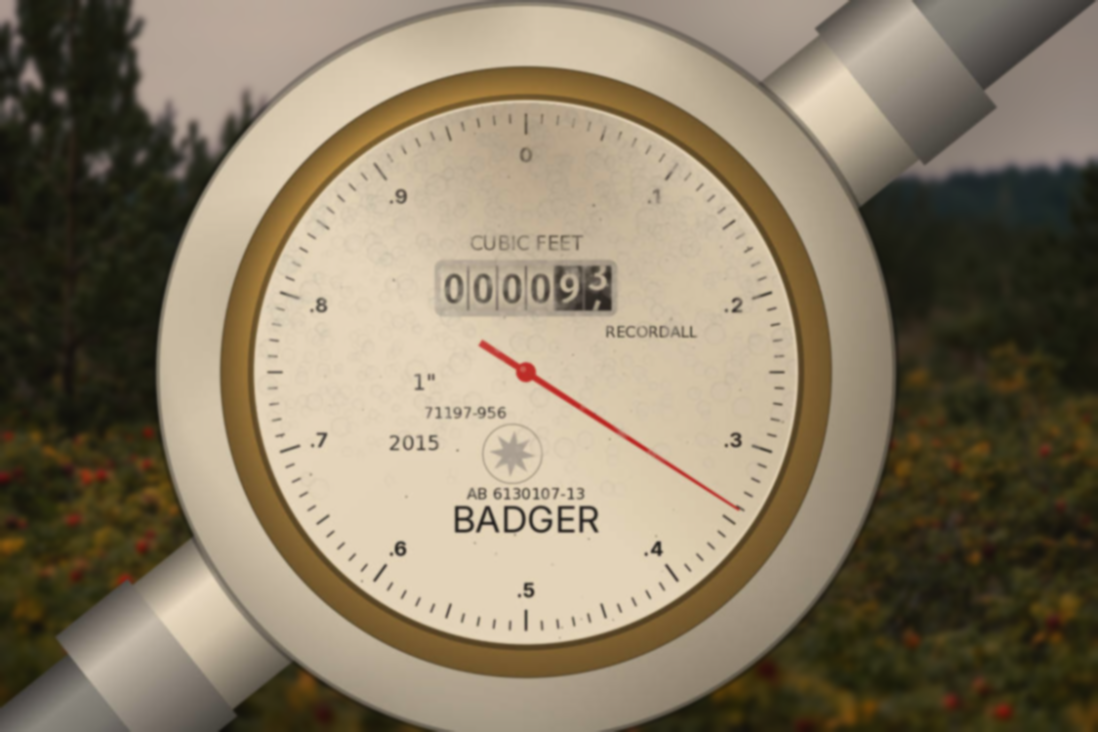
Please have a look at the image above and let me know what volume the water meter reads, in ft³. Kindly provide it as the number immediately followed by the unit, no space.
93.34ft³
